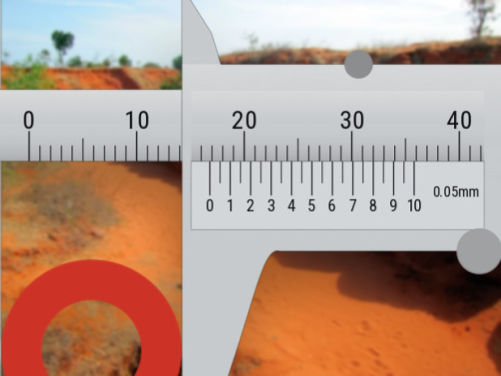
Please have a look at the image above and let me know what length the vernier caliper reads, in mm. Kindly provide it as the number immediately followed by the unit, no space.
16.8mm
